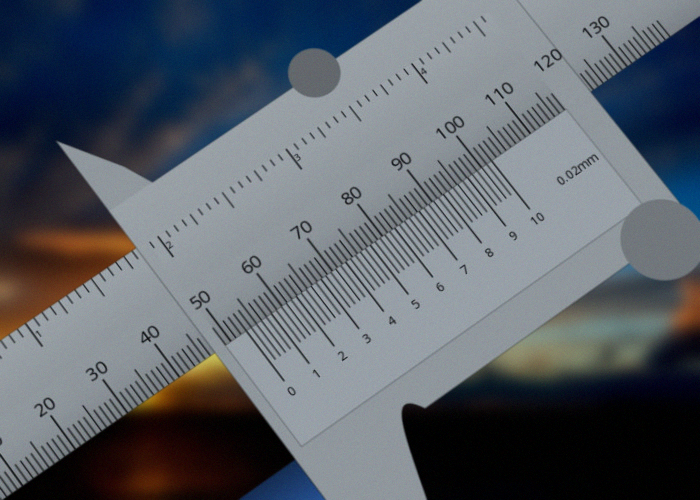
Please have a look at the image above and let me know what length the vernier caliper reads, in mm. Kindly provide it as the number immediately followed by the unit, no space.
53.0mm
